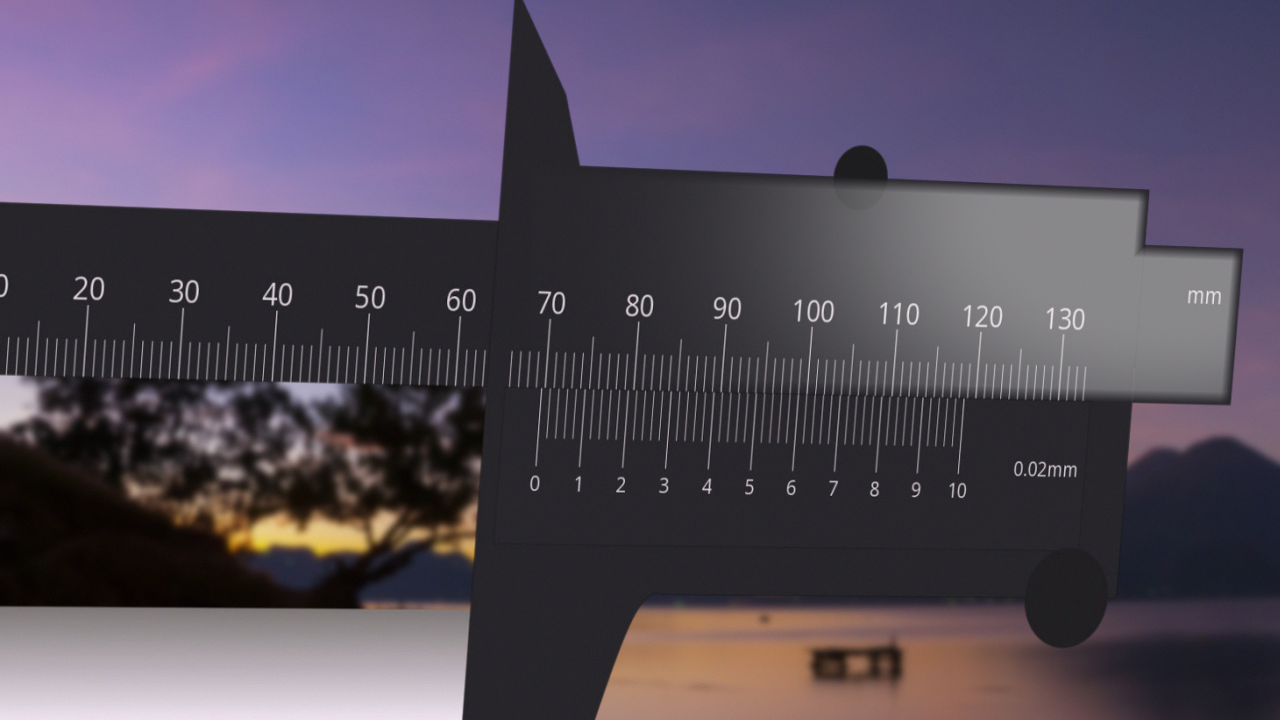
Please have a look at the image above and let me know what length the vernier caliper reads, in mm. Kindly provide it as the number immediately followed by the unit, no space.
69.6mm
